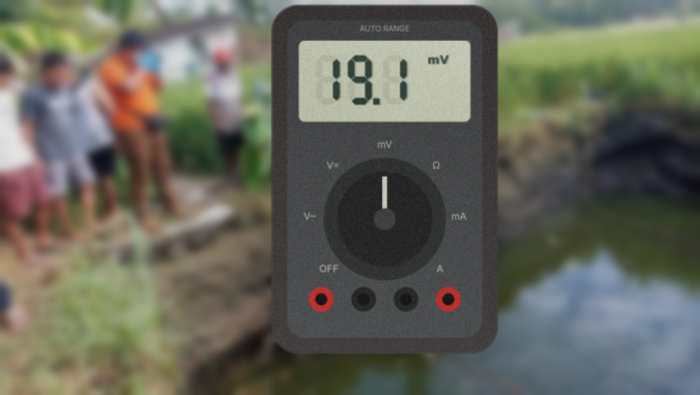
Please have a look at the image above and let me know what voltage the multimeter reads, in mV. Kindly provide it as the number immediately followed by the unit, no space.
19.1mV
